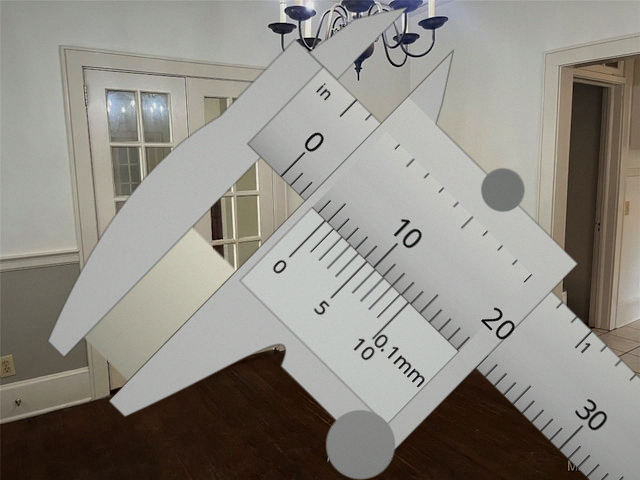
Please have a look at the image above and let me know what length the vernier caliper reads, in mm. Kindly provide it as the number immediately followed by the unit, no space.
4.8mm
